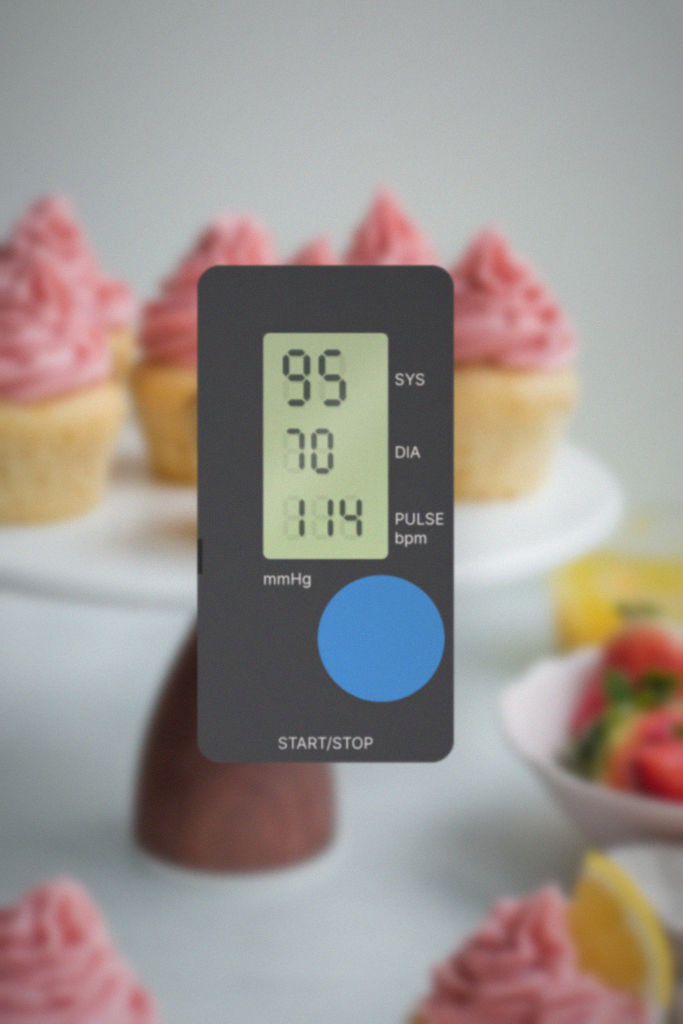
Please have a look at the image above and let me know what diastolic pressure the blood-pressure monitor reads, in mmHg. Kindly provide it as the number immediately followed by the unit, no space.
70mmHg
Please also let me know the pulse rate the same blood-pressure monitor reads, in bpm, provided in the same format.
114bpm
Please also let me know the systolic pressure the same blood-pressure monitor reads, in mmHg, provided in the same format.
95mmHg
